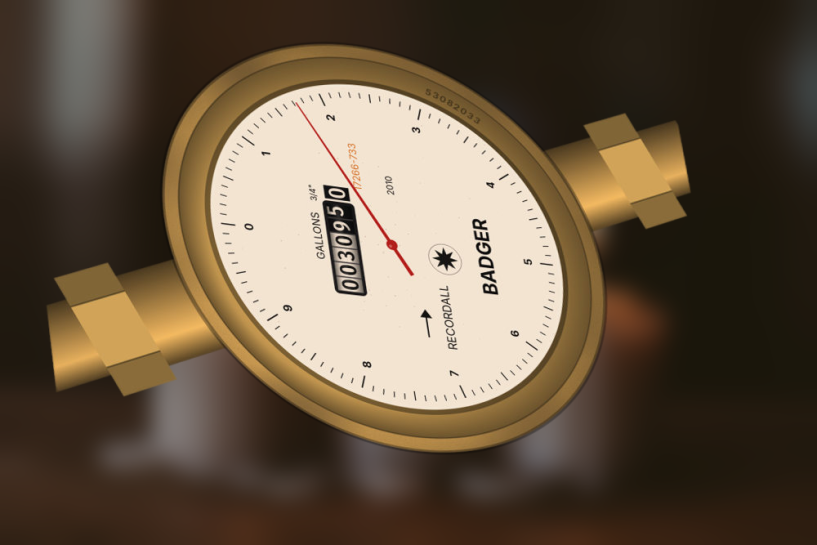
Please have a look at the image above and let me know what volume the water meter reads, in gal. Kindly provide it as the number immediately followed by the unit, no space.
30951.7gal
